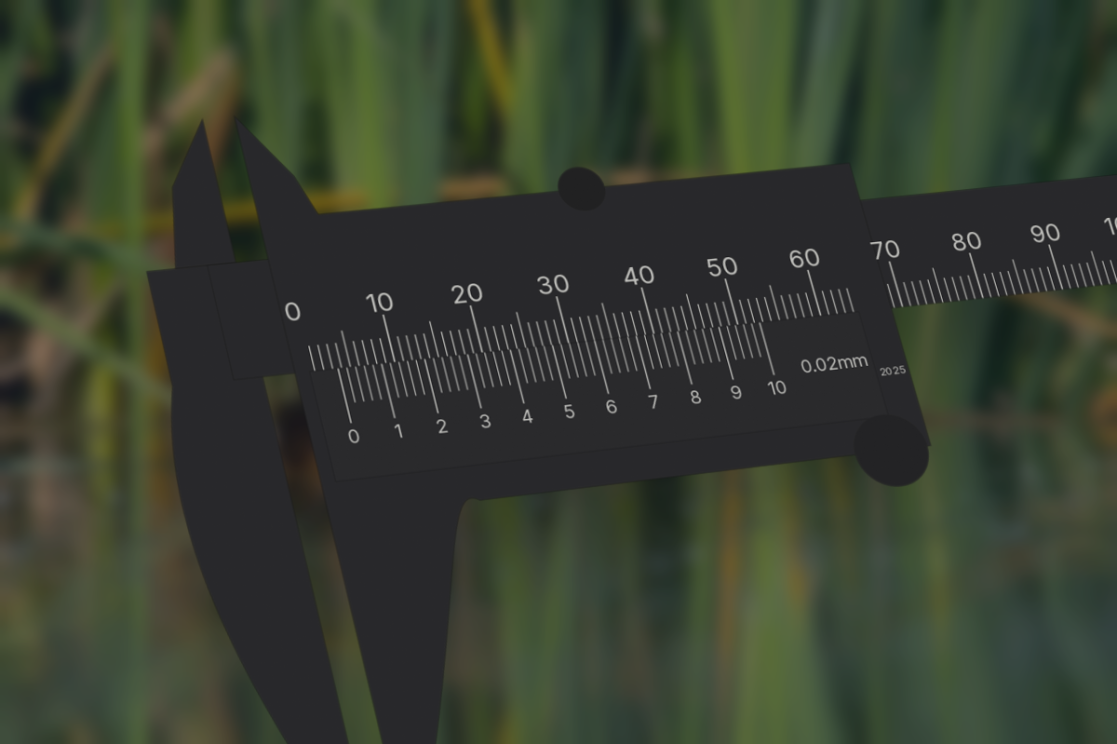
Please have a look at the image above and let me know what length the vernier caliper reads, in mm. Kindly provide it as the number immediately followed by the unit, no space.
3.6mm
